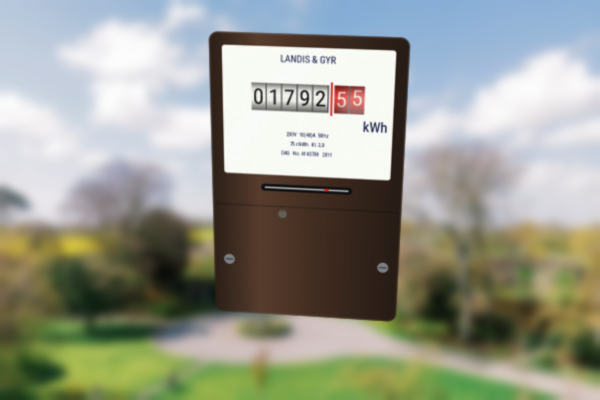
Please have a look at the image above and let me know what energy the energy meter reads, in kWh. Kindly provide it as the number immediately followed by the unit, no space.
1792.55kWh
